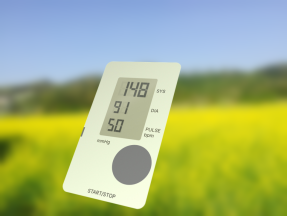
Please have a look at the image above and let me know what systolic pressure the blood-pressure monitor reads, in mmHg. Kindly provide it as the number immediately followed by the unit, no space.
148mmHg
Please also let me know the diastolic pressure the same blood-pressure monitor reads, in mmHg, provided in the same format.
91mmHg
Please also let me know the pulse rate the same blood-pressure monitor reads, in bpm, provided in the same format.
50bpm
